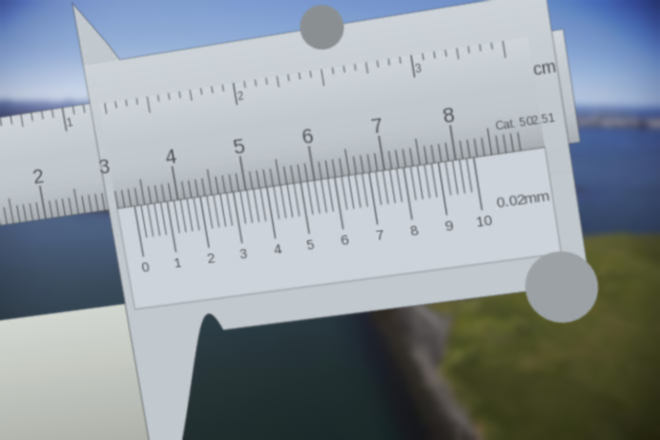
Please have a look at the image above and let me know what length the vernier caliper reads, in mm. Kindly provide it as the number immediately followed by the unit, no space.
33.5mm
